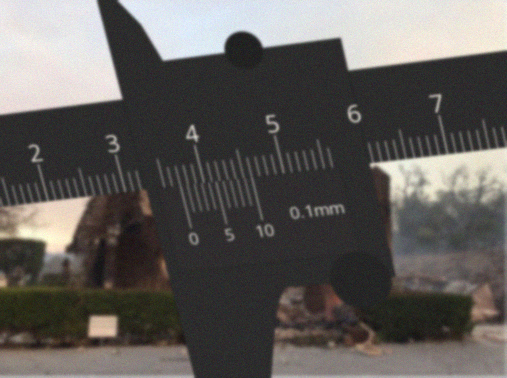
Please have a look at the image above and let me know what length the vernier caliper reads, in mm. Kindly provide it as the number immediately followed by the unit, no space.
37.0mm
